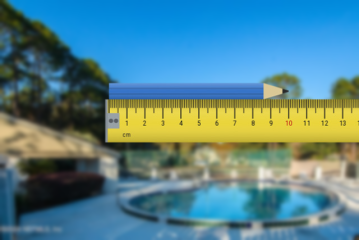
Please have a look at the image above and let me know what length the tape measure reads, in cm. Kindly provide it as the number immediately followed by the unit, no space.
10cm
